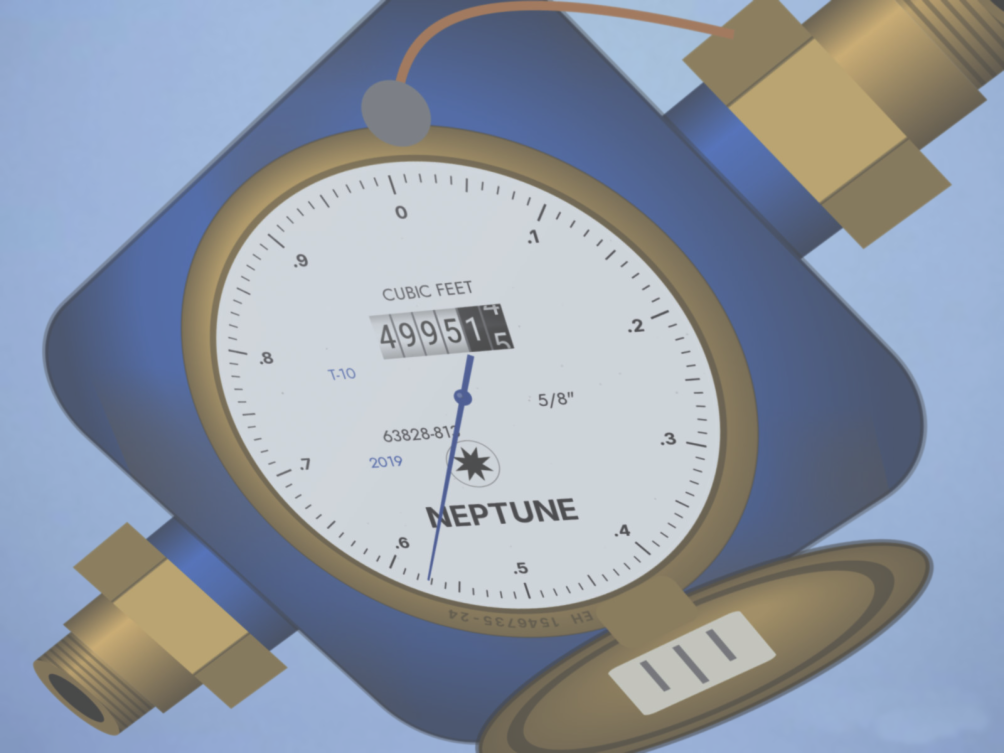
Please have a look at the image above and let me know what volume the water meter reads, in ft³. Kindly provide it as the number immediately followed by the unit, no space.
499514.57ft³
